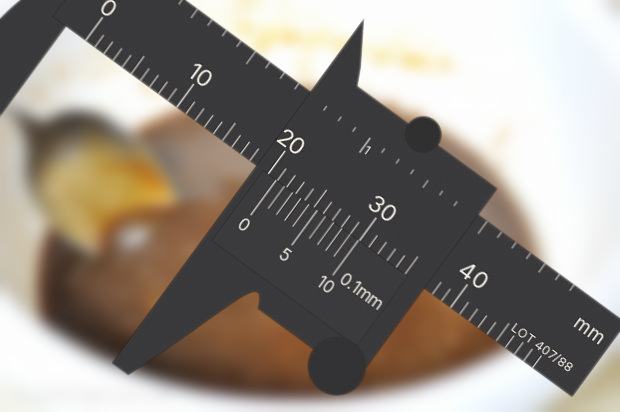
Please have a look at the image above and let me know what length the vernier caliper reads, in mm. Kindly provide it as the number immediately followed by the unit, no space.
20.9mm
